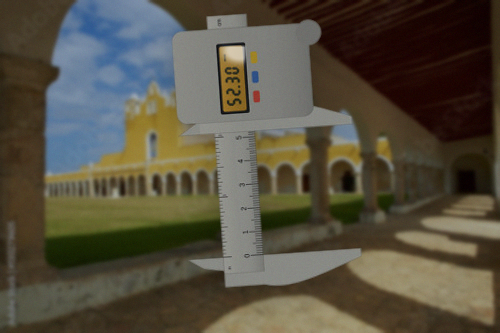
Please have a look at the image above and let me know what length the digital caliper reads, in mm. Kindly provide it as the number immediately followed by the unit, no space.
52.30mm
